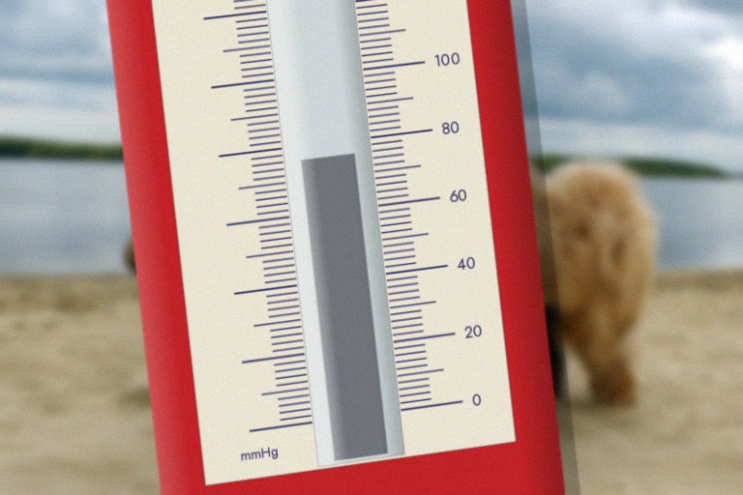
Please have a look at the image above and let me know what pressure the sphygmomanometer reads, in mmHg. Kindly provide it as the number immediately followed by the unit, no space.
76mmHg
